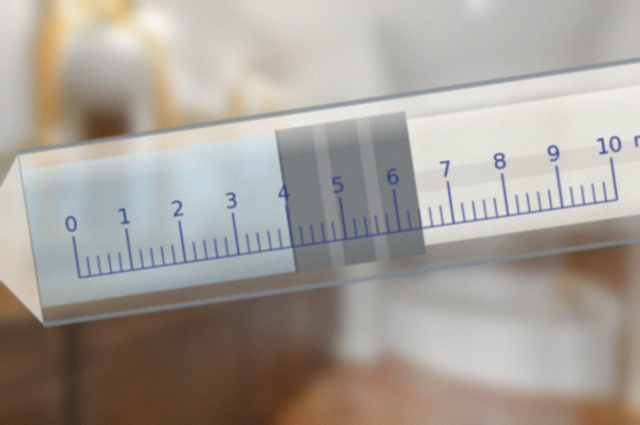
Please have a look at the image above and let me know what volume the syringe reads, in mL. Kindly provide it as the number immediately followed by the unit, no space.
4mL
